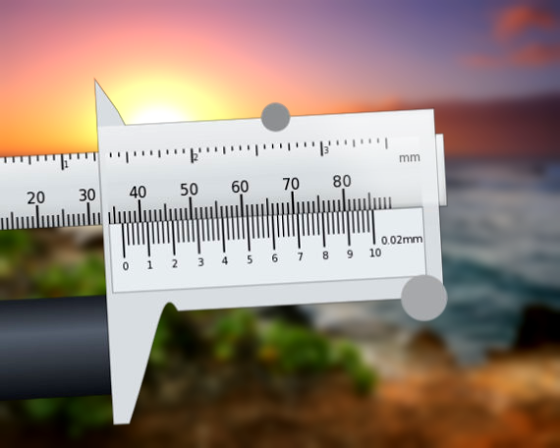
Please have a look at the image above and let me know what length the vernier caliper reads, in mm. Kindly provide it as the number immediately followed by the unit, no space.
36.5mm
